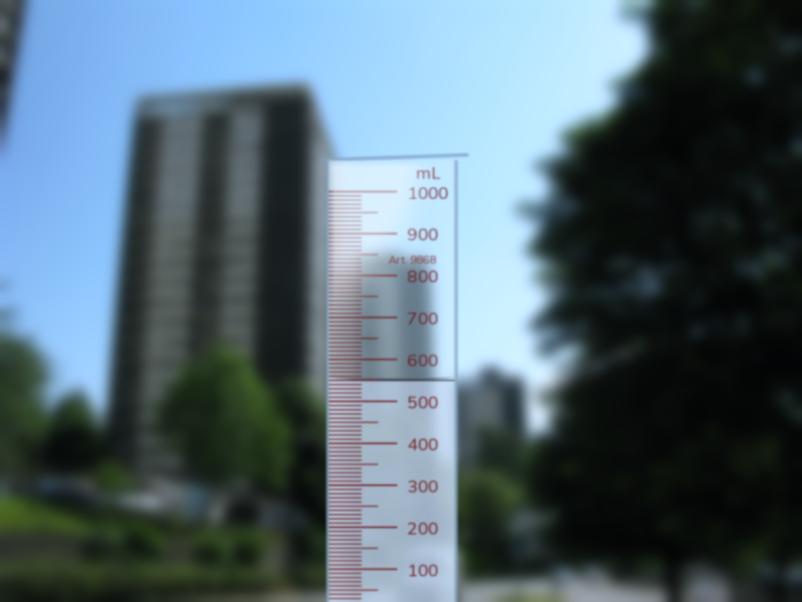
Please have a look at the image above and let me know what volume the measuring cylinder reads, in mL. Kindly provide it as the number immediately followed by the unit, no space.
550mL
